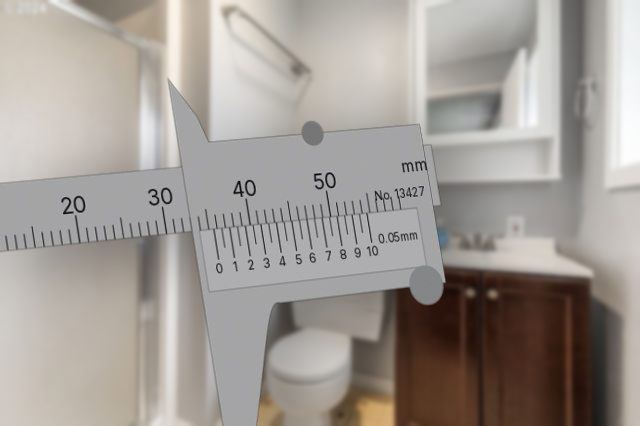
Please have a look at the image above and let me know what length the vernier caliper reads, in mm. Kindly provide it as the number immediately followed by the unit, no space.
35.6mm
